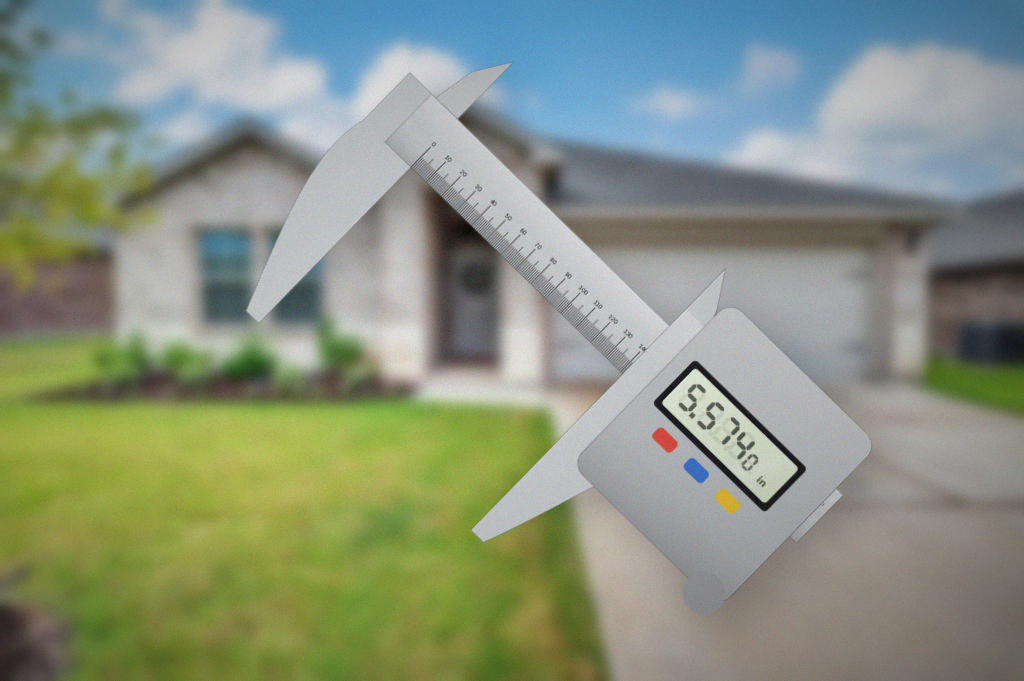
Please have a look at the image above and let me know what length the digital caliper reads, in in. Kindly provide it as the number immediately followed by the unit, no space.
5.5740in
